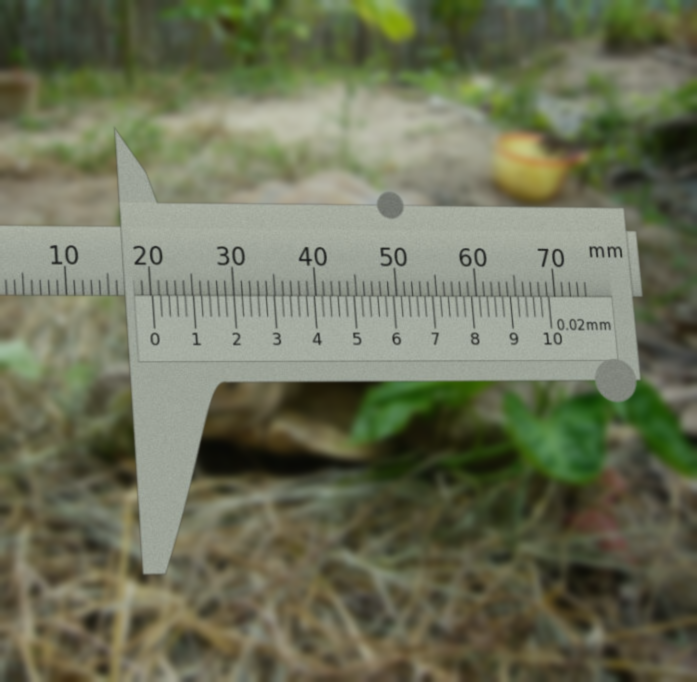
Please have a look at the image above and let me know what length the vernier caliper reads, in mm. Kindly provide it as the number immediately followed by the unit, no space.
20.2mm
